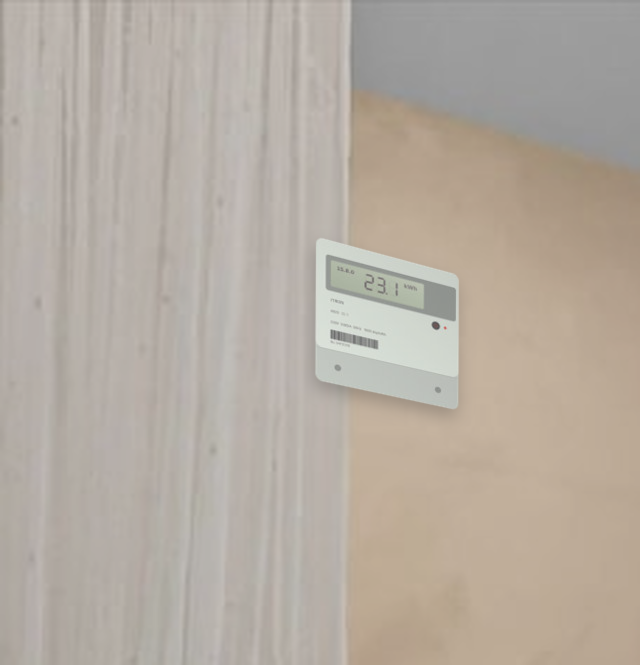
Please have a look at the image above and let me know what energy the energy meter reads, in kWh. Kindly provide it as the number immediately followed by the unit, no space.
23.1kWh
